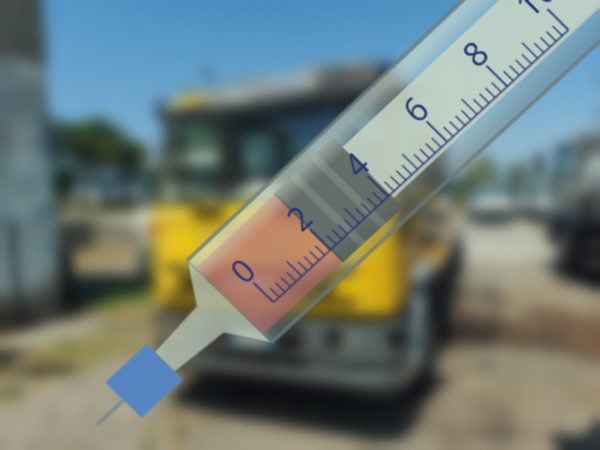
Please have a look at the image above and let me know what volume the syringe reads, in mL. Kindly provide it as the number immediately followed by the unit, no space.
2mL
